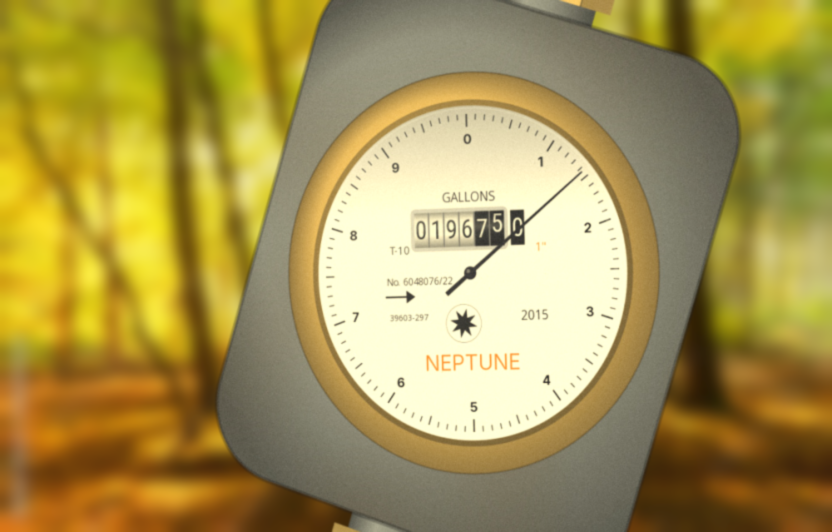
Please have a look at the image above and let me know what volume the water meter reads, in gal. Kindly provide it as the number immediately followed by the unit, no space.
196751.4gal
